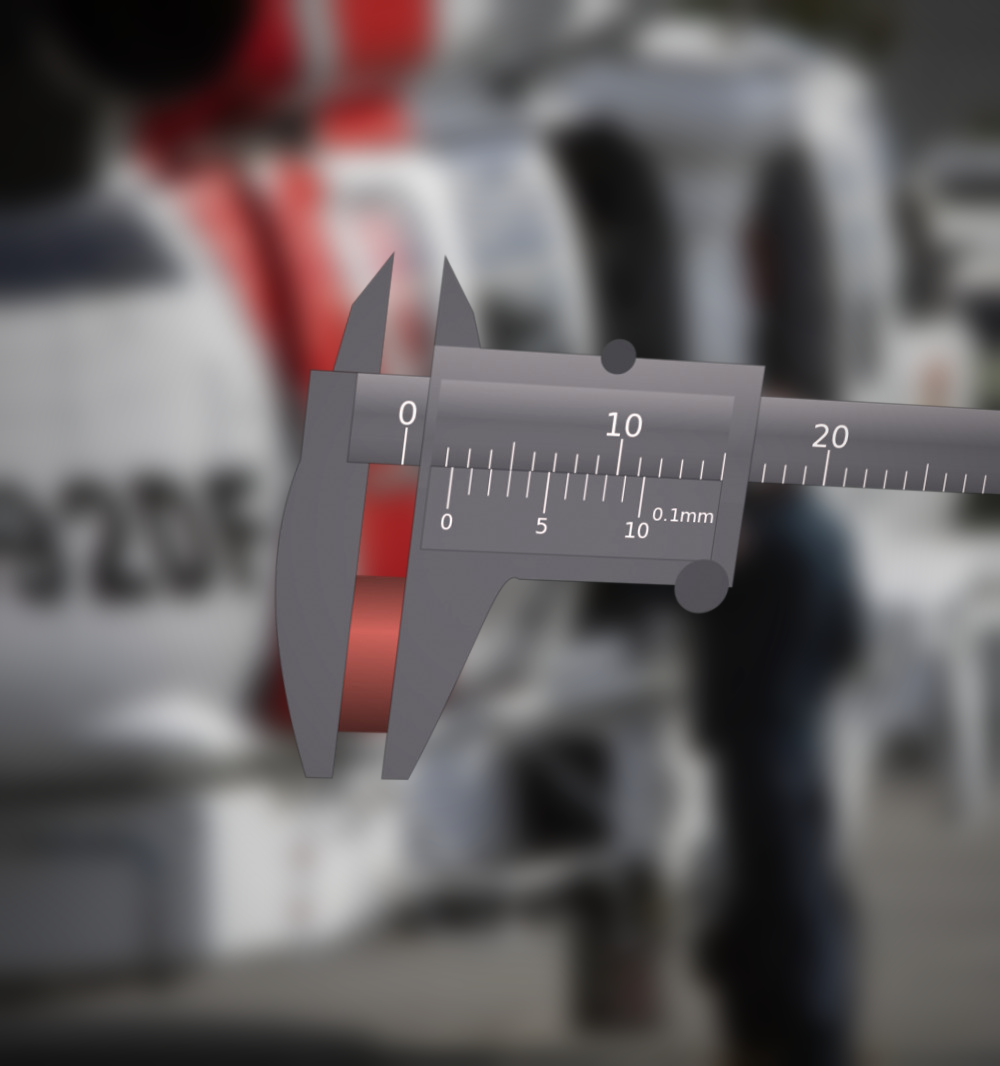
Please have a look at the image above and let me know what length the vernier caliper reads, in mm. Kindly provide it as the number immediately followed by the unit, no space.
2.3mm
